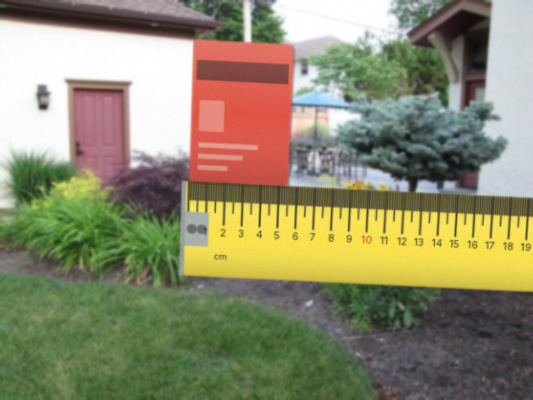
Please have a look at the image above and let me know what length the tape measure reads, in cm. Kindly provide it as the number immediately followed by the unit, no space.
5.5cm
